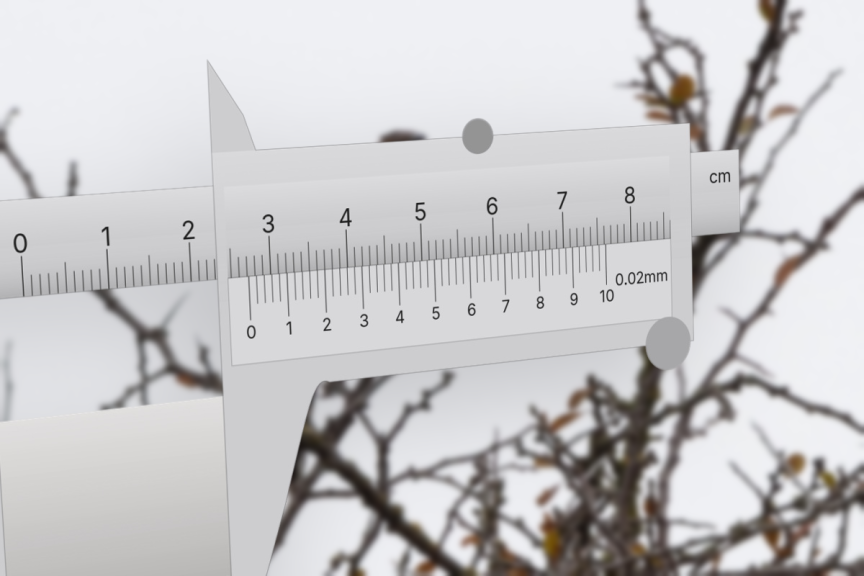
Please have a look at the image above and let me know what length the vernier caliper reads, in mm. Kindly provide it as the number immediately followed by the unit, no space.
27.2mm
